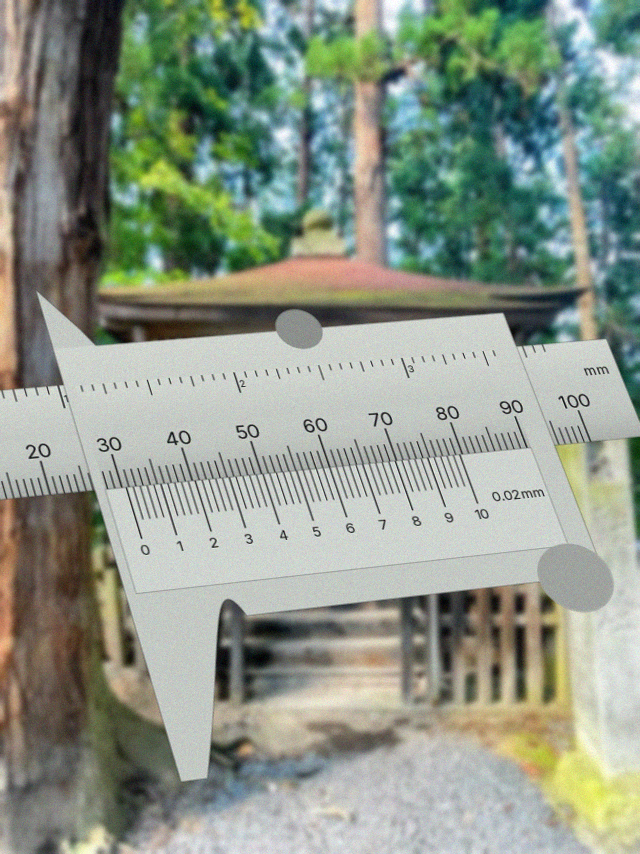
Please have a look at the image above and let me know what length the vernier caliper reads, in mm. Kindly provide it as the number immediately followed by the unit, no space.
30.6mm
